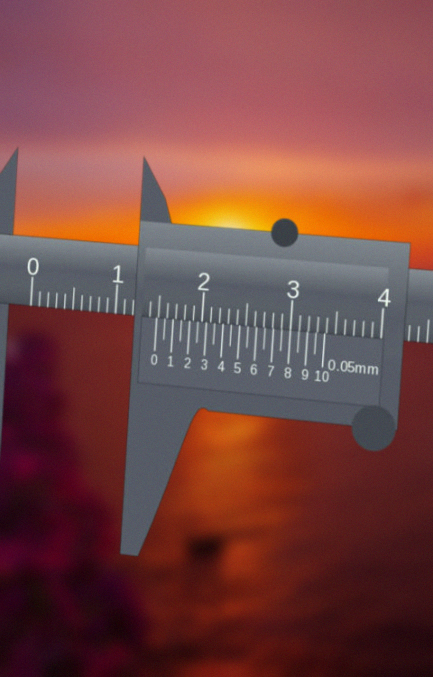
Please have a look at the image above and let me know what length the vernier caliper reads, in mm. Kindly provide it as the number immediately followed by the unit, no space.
14.8mm
